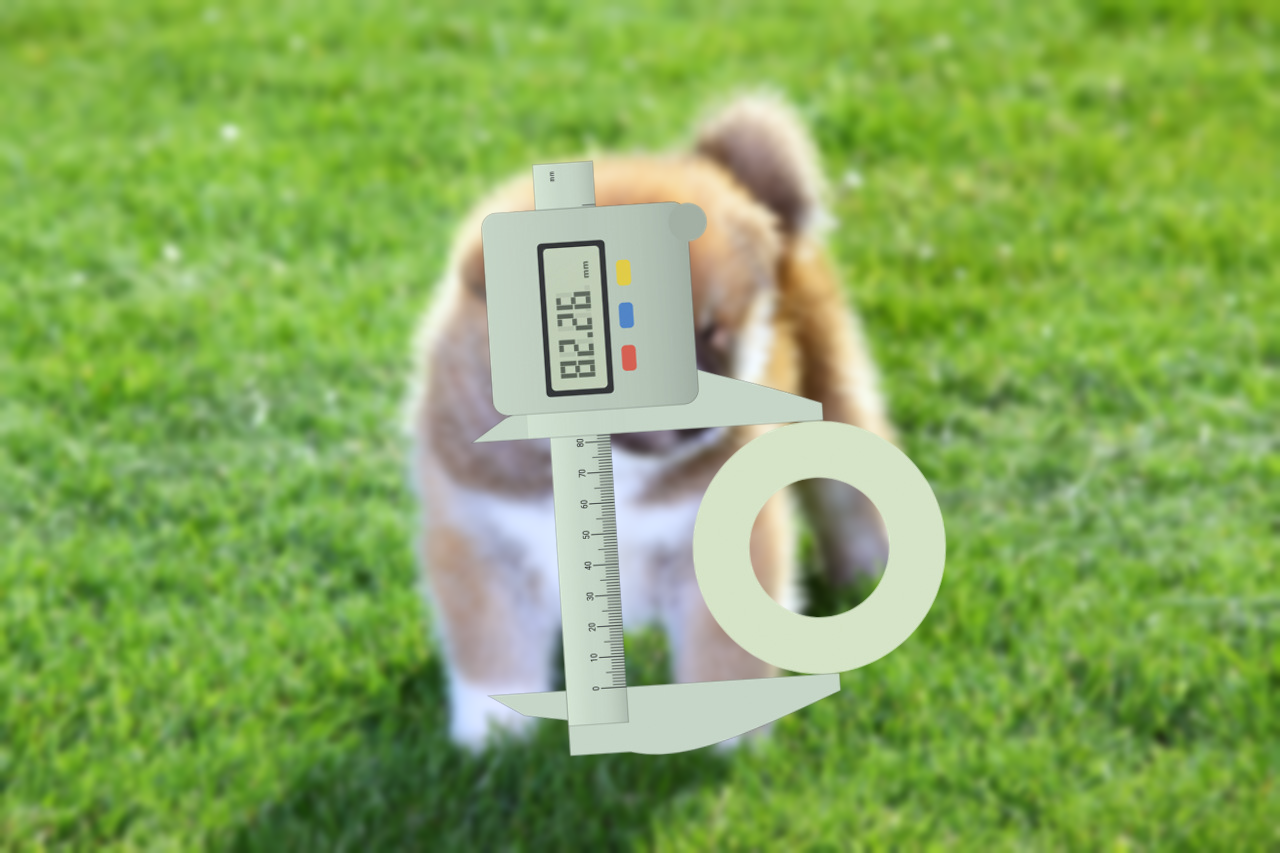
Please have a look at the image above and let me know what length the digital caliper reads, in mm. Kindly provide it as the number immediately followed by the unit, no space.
82.26mm
